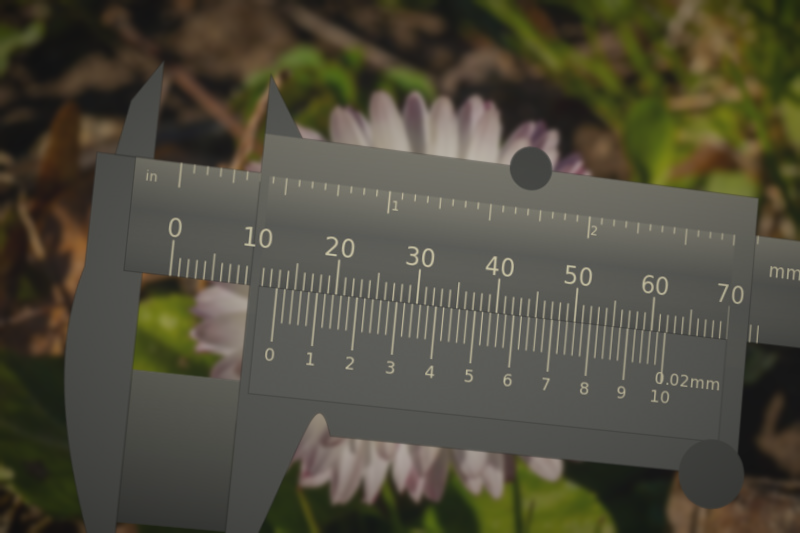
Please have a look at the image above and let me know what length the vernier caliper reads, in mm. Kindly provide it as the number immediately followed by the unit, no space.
12.8mm
